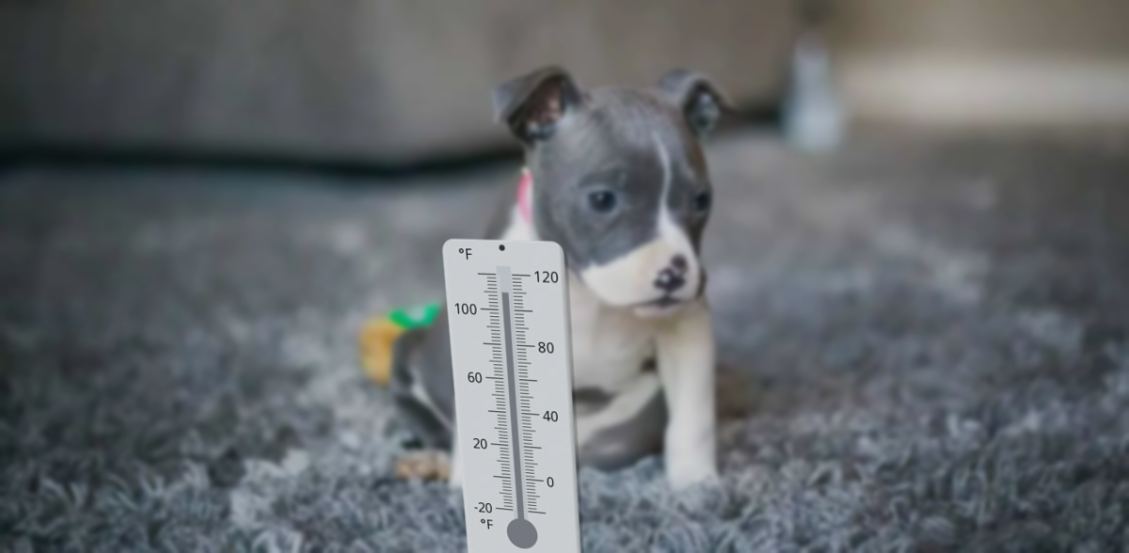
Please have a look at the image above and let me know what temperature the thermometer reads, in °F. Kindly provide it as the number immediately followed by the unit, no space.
110°F
